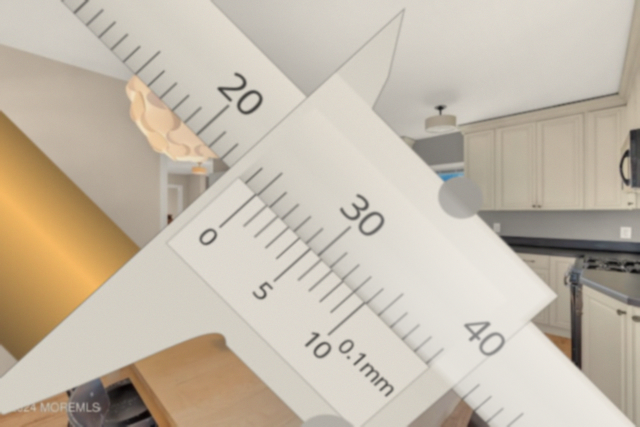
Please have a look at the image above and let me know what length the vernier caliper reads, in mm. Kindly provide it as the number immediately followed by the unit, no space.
24.9mm
